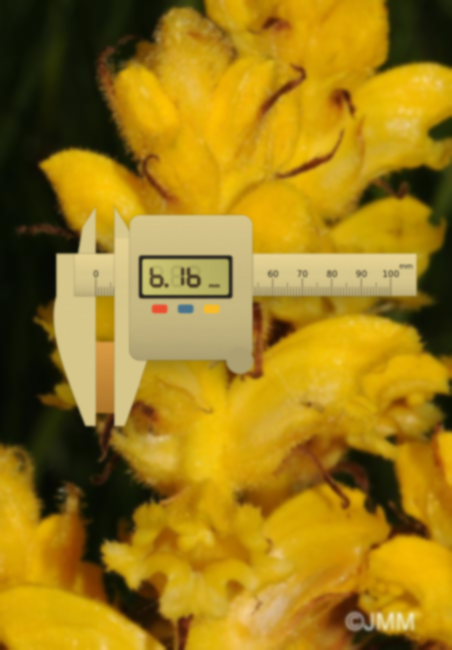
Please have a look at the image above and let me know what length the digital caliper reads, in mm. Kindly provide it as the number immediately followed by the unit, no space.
6.16mm
